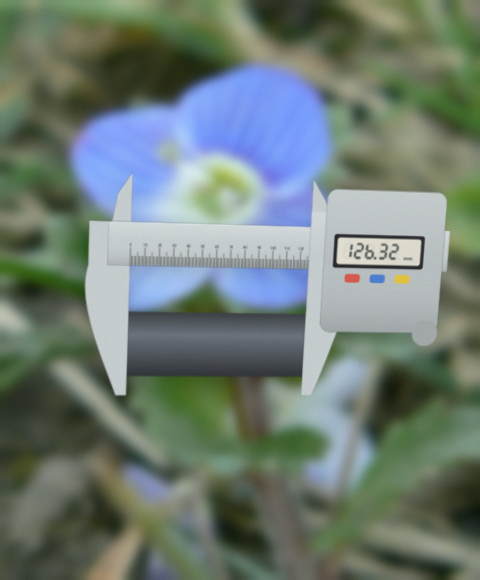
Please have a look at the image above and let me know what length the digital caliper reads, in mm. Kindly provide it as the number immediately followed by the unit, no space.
126.32mm
